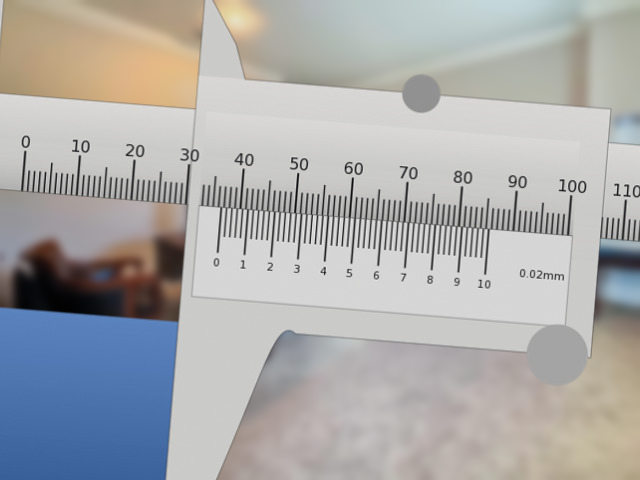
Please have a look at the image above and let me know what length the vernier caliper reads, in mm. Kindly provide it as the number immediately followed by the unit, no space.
36.5mm
